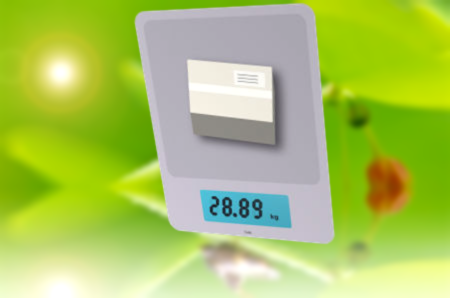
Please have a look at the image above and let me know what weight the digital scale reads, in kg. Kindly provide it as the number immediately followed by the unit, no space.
28.89kg
